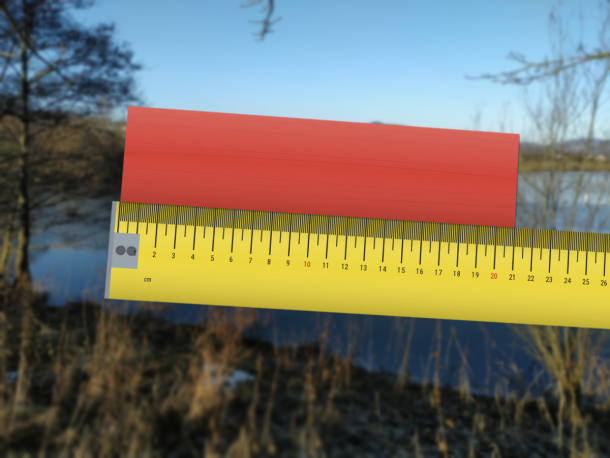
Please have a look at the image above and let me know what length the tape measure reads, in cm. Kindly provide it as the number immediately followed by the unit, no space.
21cm
